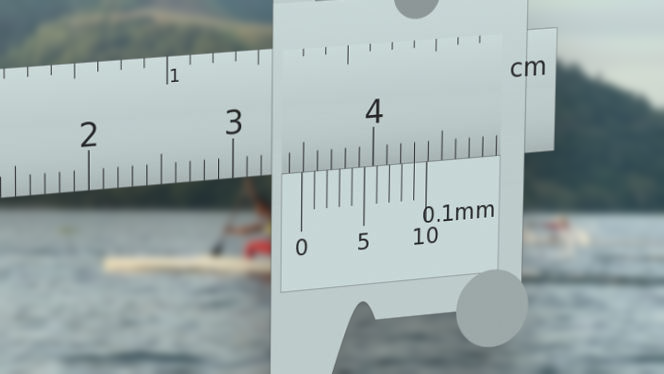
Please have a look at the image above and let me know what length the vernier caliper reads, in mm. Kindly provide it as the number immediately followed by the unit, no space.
34.9mm
